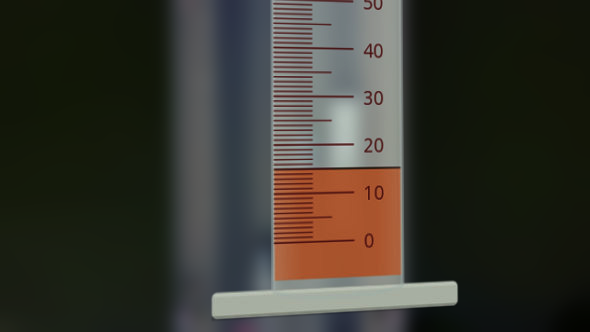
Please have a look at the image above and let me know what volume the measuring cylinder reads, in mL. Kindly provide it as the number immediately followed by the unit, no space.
15mL
